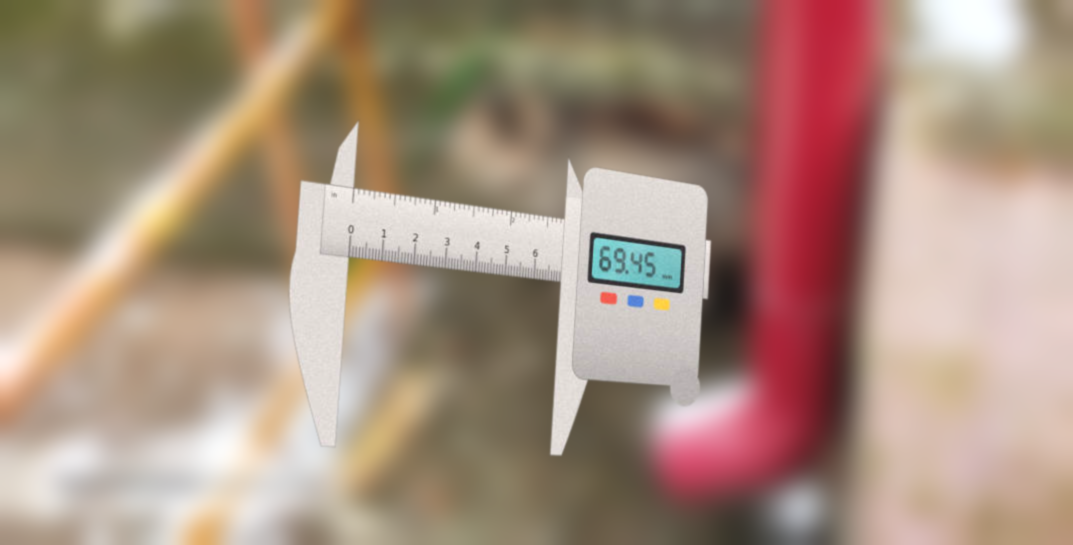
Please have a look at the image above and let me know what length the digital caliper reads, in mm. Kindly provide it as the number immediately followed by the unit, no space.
69.45mm
